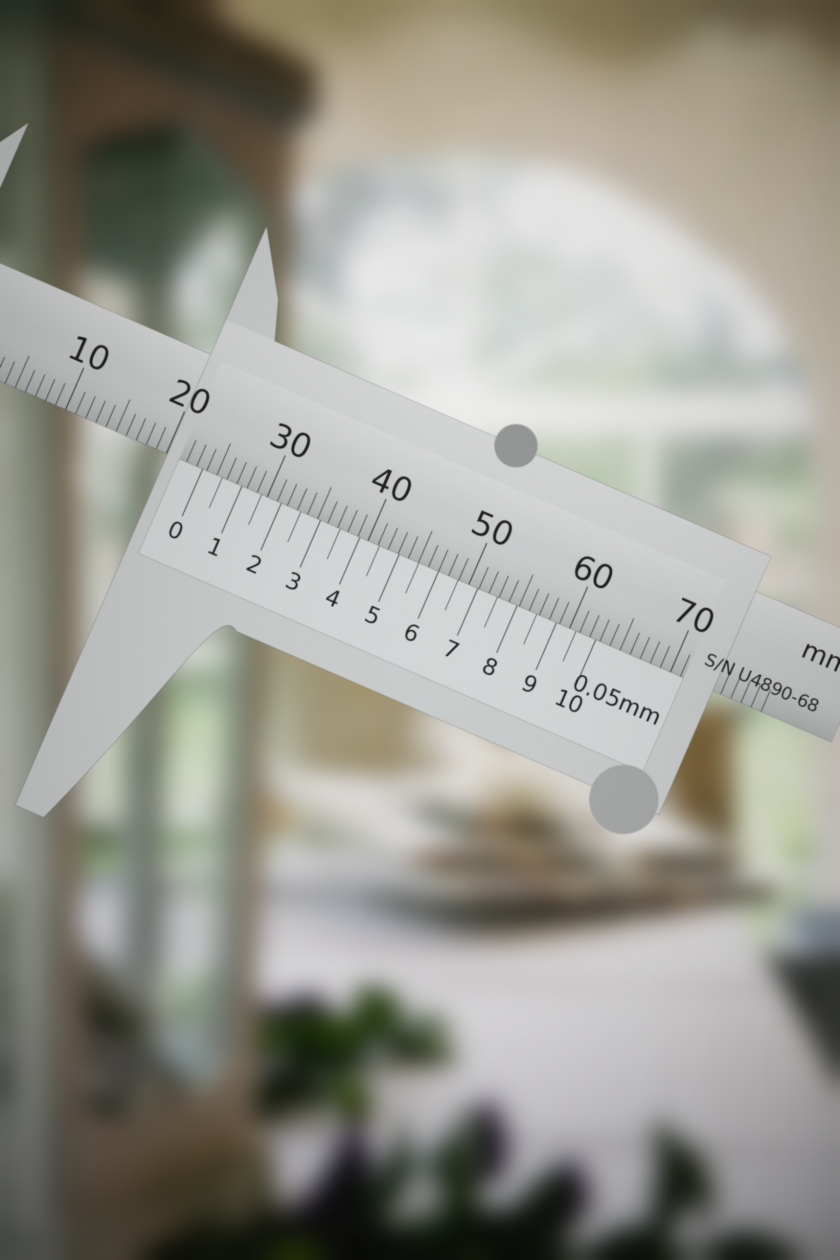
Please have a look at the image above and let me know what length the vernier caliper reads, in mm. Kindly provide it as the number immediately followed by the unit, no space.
23.6mm
